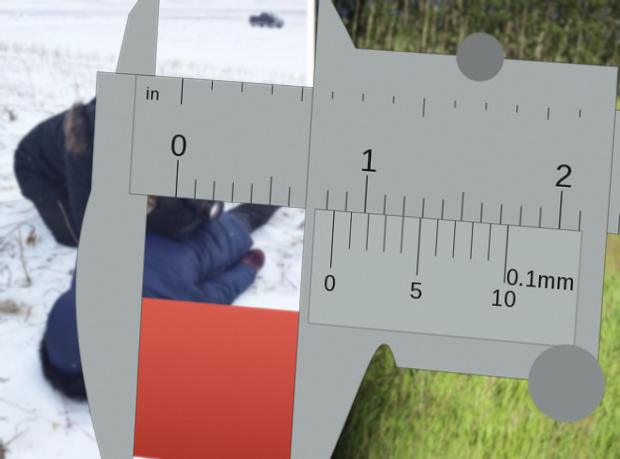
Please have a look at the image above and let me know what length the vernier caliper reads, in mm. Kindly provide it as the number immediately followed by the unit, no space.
8.4mm
